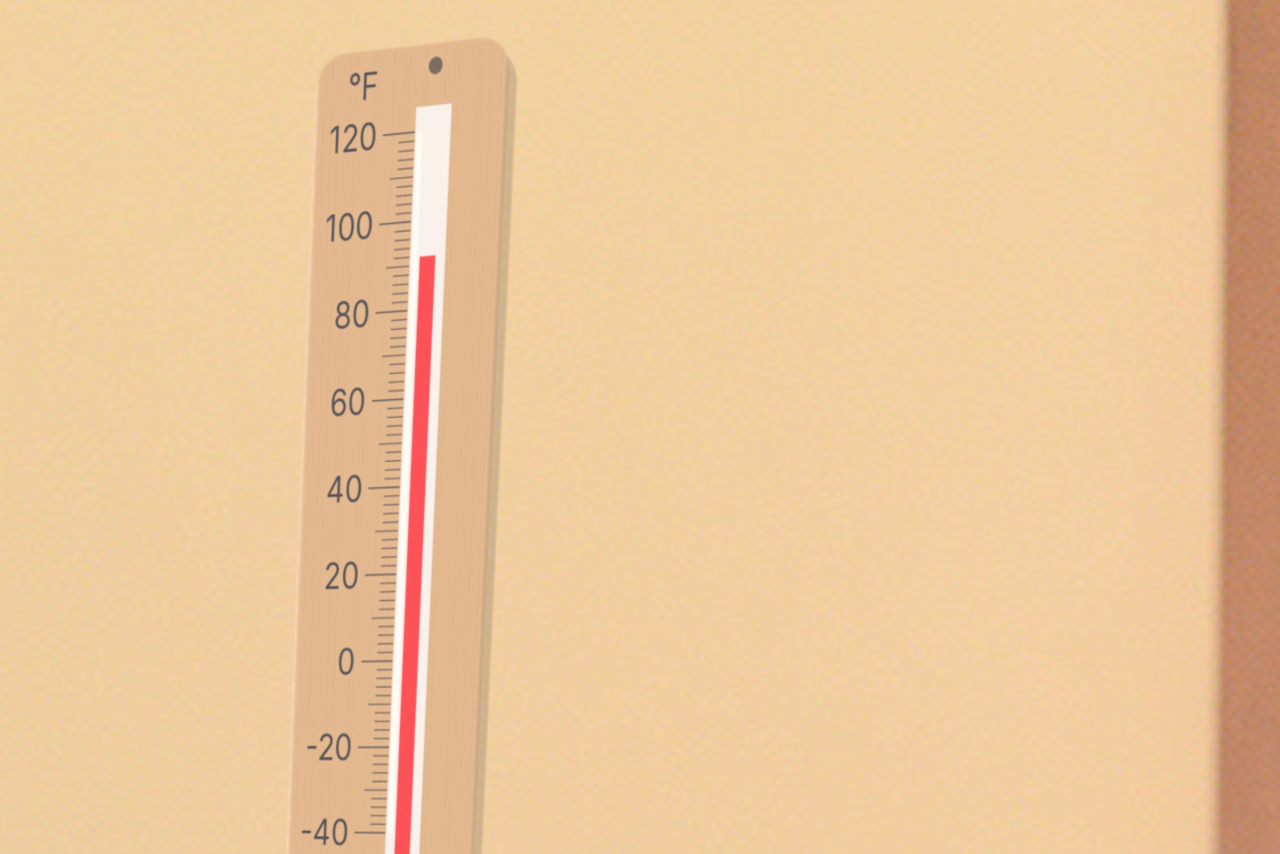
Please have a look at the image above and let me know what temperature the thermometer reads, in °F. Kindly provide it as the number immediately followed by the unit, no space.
92°F
